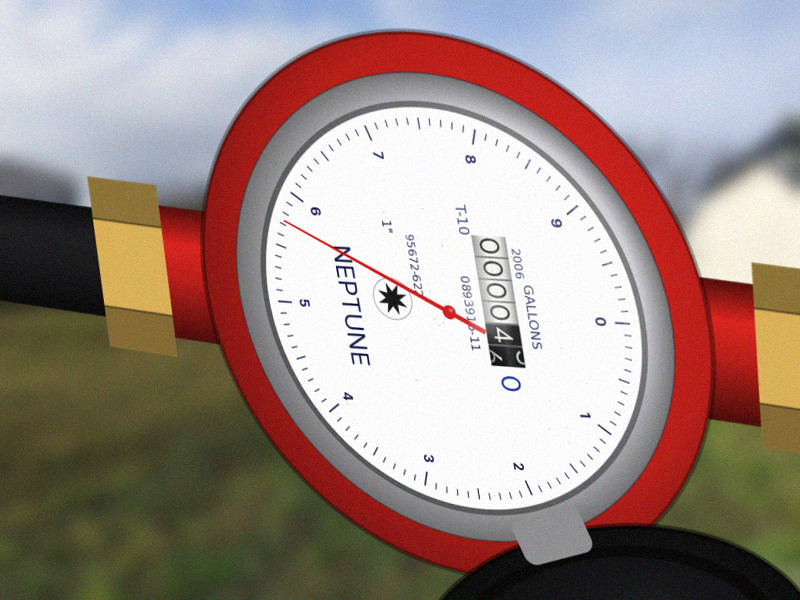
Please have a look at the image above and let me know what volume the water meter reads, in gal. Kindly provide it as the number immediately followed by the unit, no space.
455.7gal
